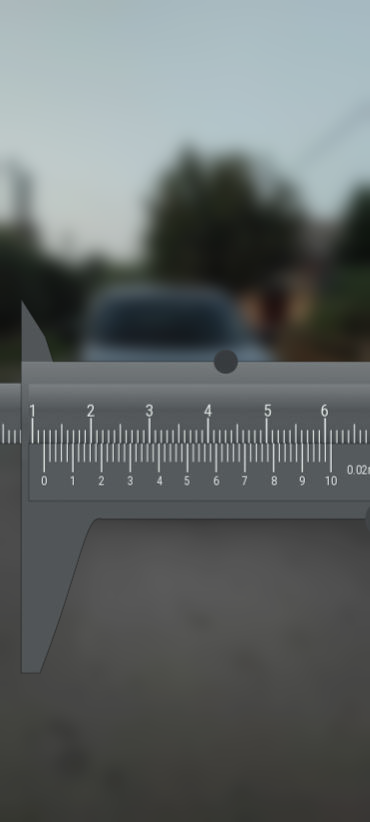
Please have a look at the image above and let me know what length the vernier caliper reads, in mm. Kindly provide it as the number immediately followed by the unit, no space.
12.0mm
